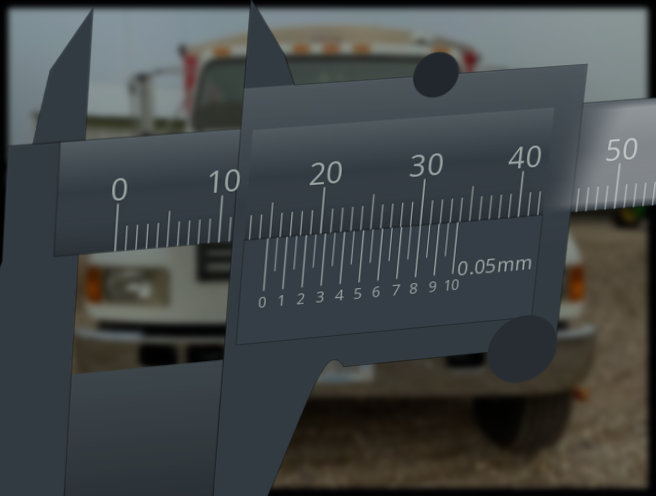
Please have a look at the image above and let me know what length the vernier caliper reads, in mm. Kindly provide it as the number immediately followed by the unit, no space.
14.8mm
